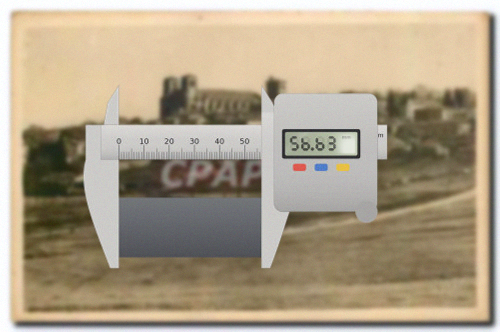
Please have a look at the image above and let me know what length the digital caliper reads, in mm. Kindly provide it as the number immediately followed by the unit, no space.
56.63mm
